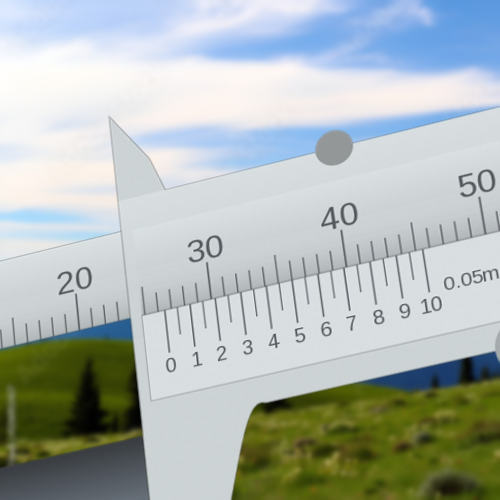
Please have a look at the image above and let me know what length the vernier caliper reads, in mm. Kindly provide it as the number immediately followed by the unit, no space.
26.5mm
